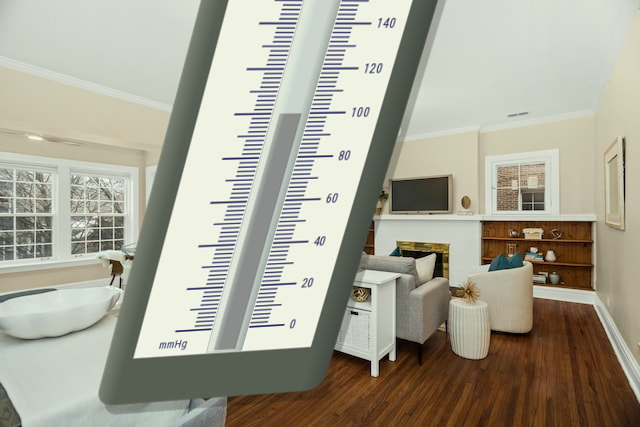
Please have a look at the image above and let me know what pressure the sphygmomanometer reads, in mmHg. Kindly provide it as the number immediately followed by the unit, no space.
100mmHg
